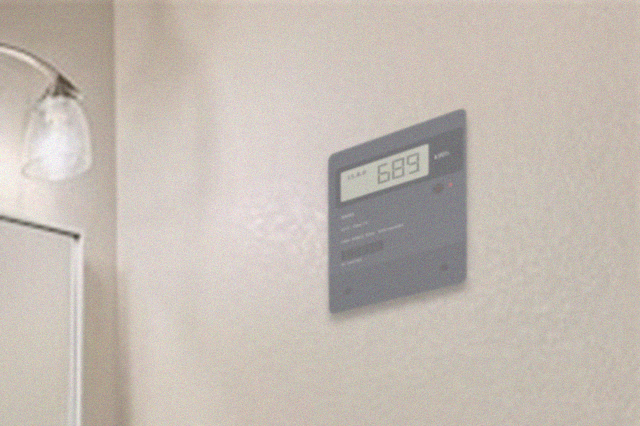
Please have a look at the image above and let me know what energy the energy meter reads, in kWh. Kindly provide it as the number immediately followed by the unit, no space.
689kWh
